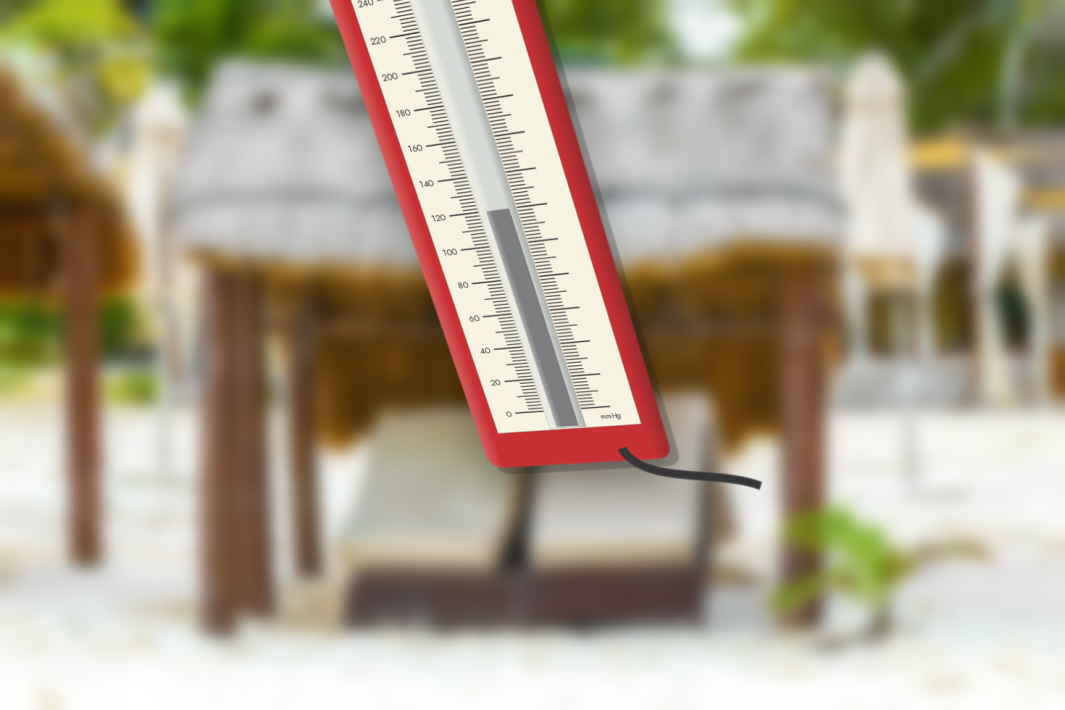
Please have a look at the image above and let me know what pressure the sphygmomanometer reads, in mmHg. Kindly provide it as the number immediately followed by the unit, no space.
120mmHg
